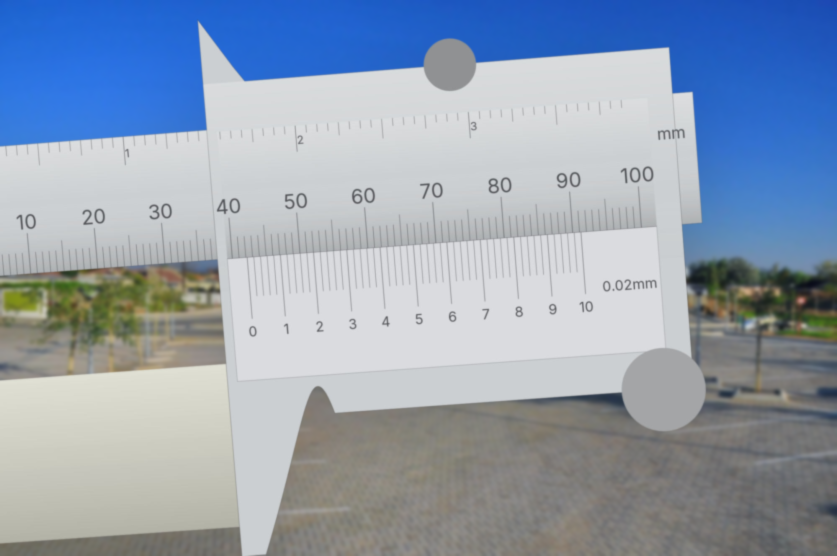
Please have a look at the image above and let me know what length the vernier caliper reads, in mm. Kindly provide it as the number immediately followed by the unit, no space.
42.2mm
